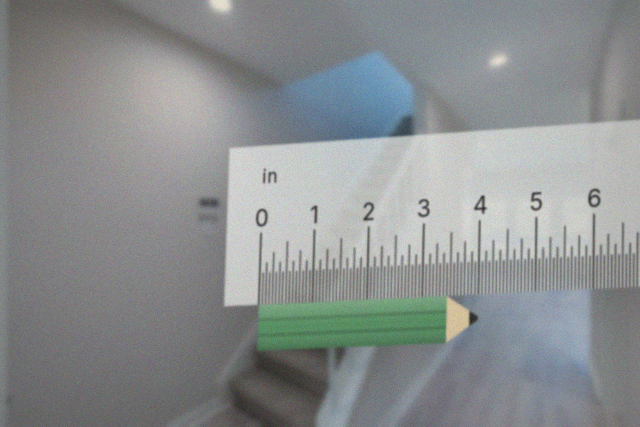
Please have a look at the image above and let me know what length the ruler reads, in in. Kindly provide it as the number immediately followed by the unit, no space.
4in
